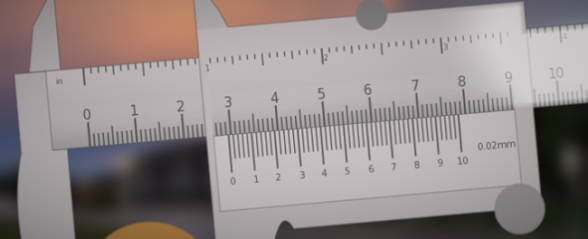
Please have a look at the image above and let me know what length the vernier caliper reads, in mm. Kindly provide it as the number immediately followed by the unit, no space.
29.5mm
